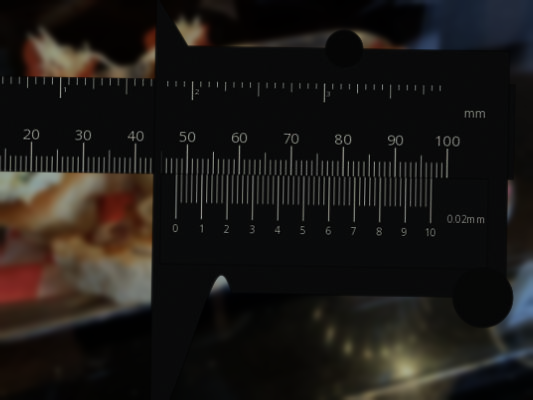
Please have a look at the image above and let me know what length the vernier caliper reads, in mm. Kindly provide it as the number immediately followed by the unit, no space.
48.0mm
